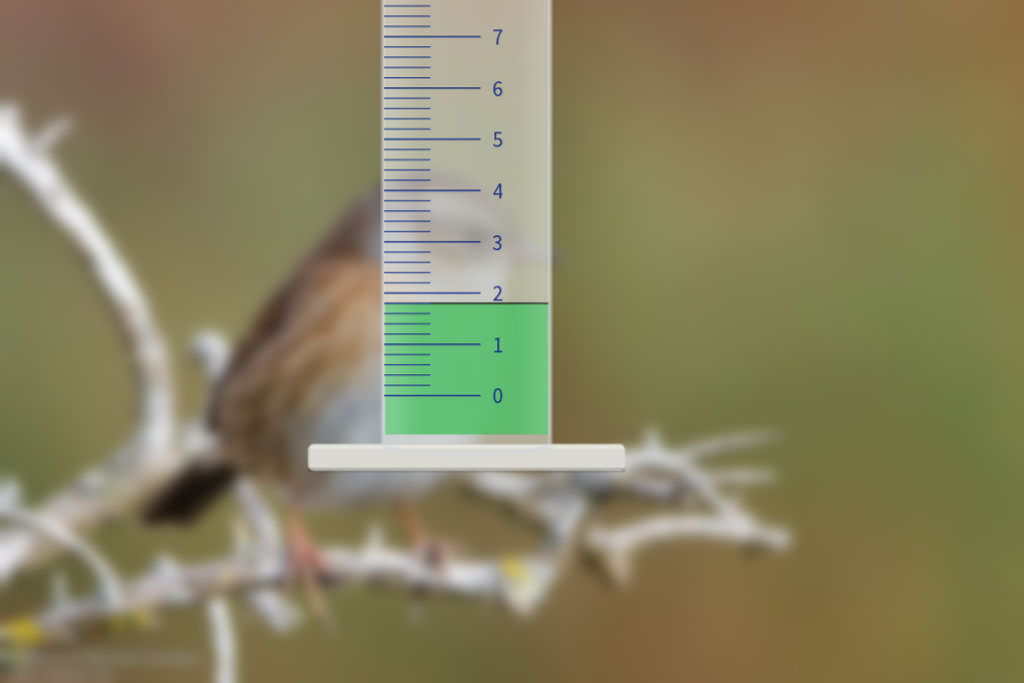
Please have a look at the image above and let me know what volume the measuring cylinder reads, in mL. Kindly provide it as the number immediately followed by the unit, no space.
1.8mL
